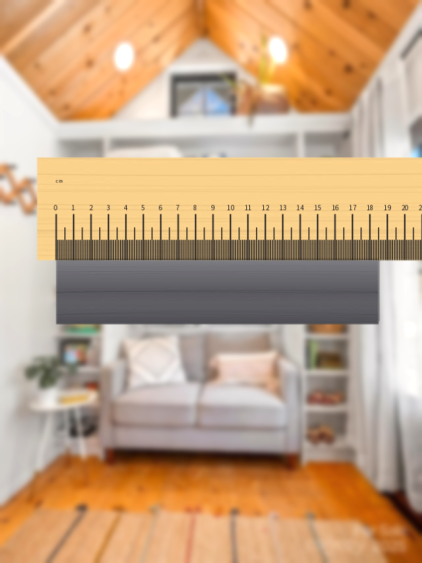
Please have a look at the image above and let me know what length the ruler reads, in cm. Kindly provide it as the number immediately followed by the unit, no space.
18.5cm
